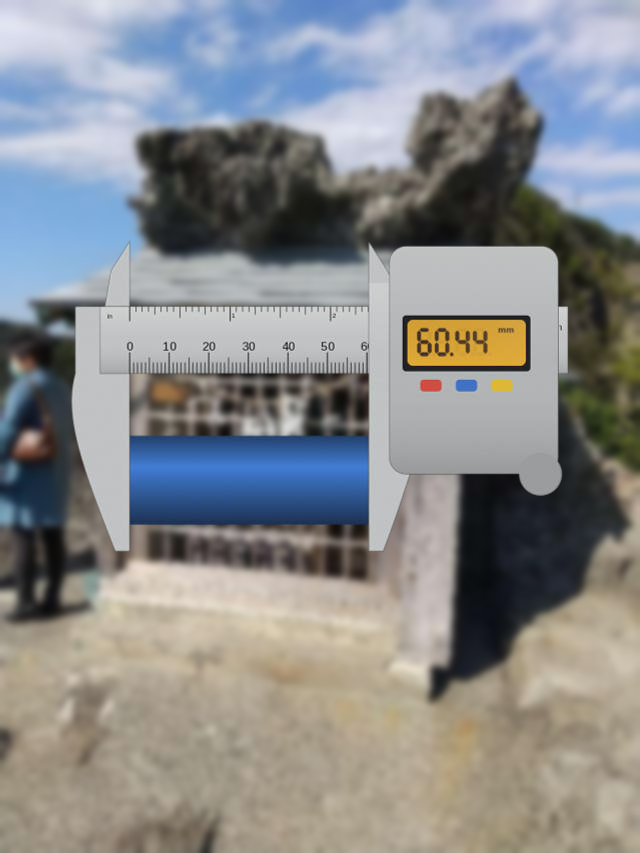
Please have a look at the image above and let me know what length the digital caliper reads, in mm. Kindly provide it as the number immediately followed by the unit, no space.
60.44mm
